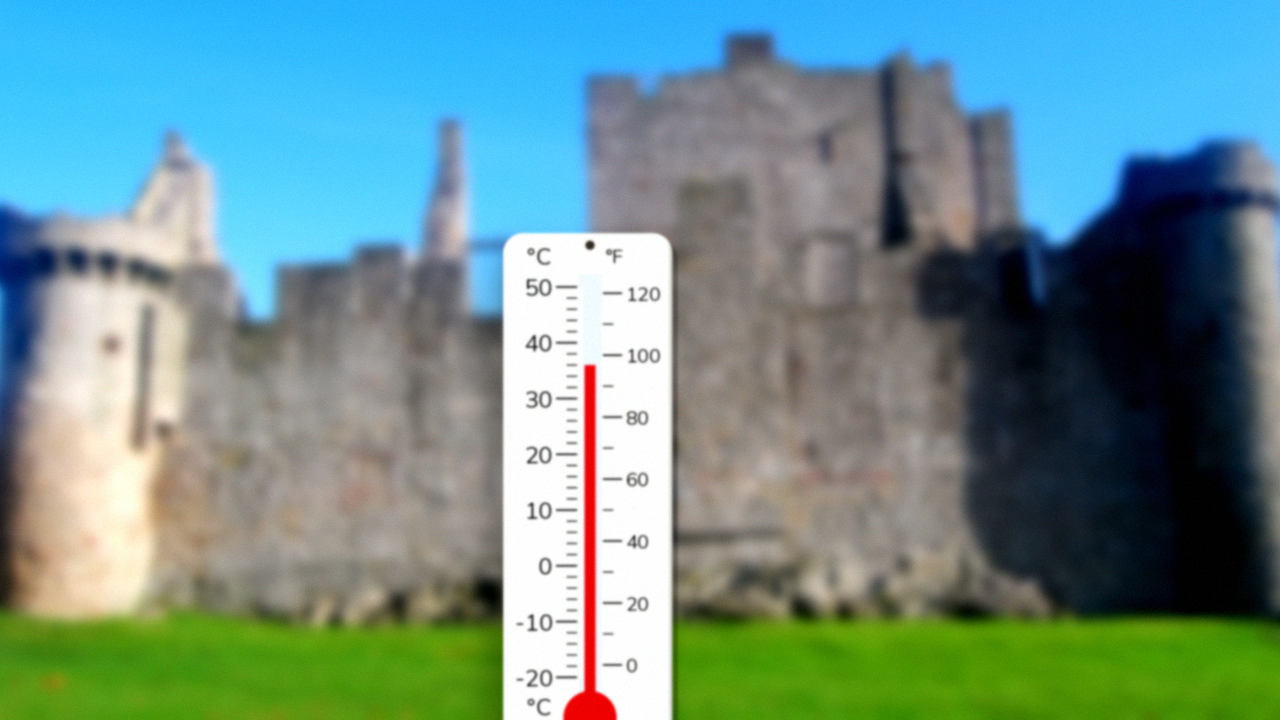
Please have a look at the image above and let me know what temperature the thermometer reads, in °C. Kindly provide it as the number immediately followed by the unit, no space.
36°C
